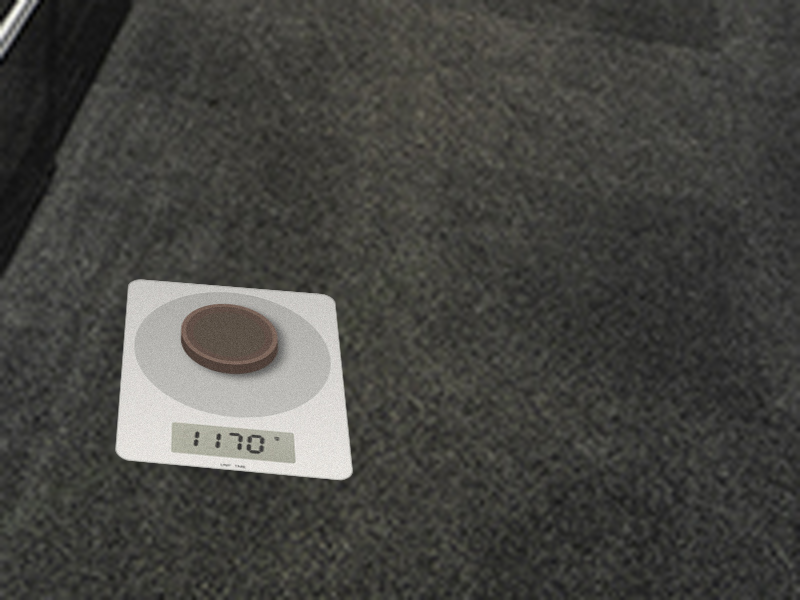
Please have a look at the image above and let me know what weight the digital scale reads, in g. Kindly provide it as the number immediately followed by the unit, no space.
1170g
